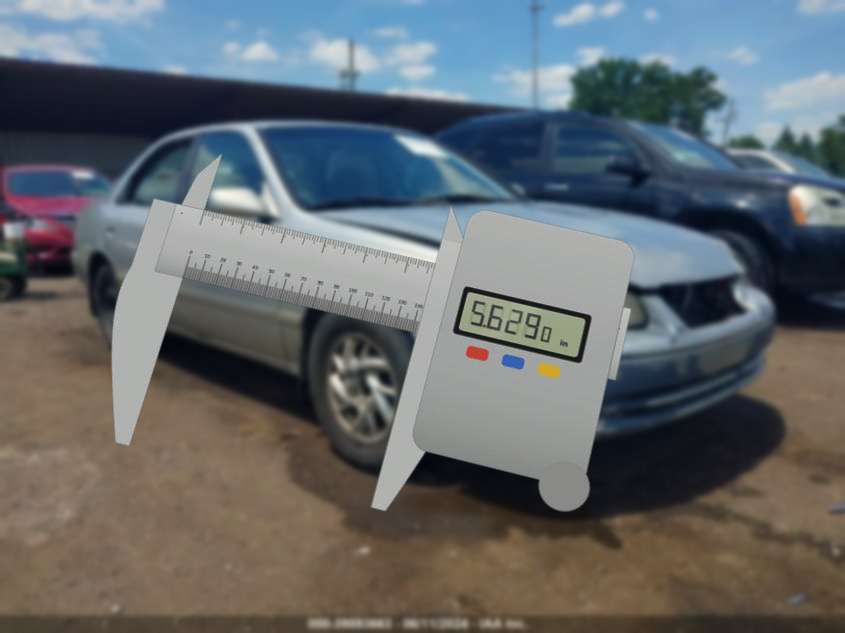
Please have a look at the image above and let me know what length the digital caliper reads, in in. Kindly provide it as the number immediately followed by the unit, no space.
5.6290in
